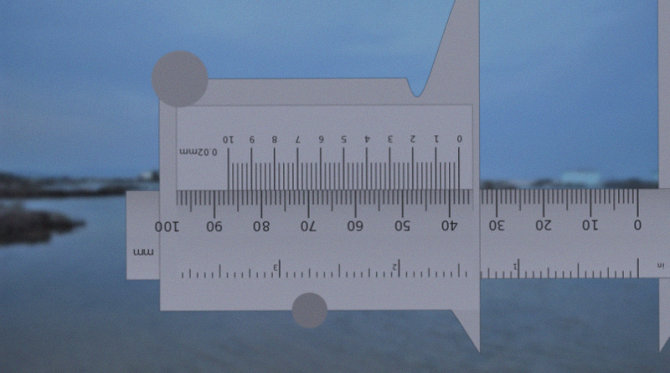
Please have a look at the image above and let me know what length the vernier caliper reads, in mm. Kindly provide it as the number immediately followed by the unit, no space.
38.0mm
